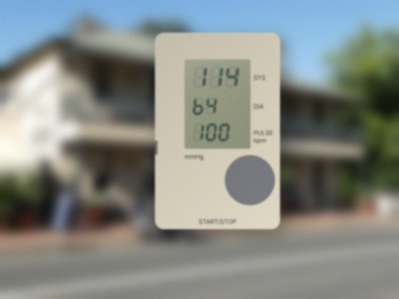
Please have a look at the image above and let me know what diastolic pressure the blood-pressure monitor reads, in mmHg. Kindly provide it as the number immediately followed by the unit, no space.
64mmHg
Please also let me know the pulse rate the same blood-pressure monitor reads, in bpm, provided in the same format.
100bpm
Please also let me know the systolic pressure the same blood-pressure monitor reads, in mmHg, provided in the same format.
114mmHg
